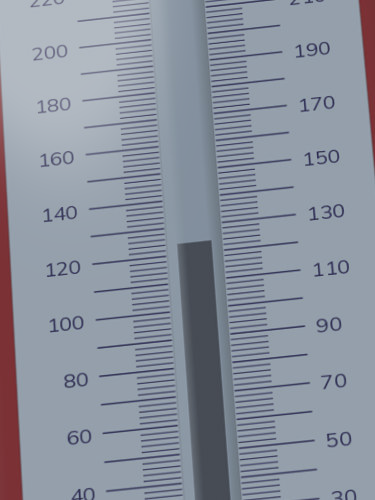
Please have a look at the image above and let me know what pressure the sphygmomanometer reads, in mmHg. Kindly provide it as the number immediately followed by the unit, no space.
124mmHg
